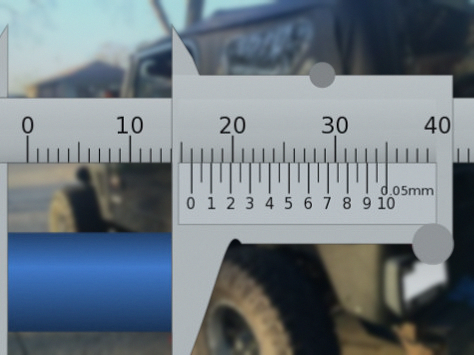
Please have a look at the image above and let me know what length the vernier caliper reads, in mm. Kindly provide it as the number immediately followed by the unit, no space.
16.0mm
